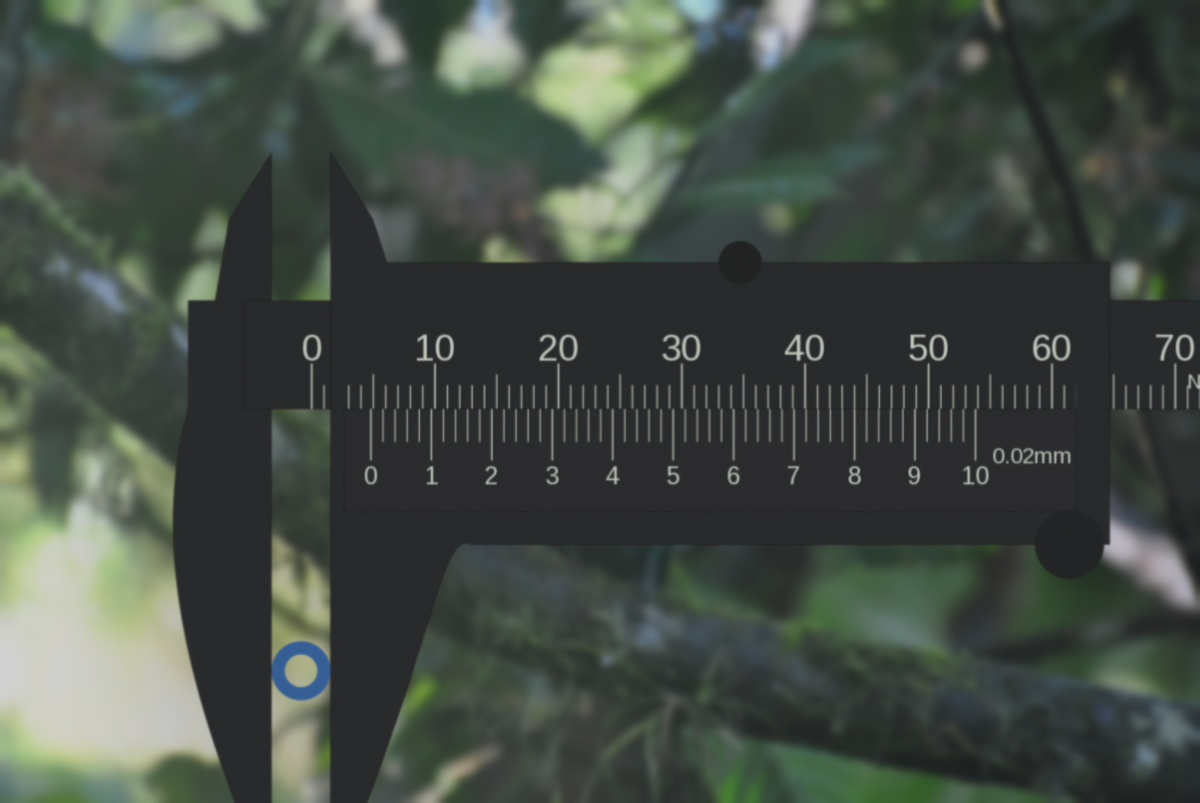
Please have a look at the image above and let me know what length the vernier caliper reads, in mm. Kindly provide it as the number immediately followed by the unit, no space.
4.8mm
